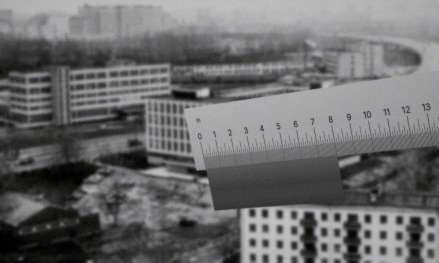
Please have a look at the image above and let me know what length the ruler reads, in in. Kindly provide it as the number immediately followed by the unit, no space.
8in
